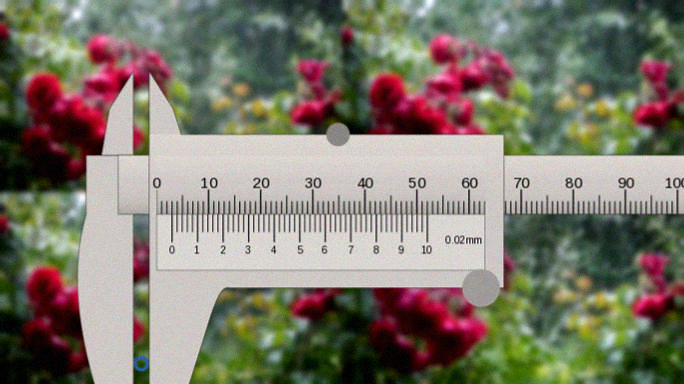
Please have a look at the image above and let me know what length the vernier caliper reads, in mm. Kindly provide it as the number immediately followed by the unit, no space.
3.0mm
